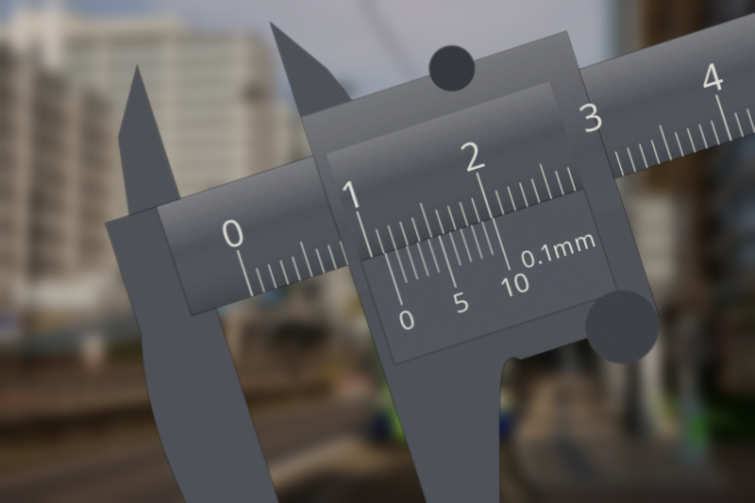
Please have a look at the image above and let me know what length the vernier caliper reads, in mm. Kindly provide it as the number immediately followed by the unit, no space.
11.1mm
